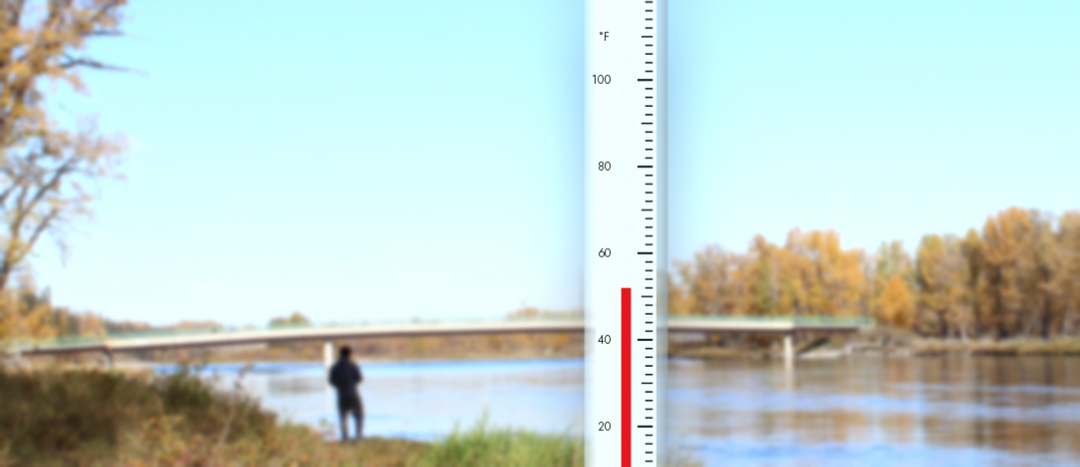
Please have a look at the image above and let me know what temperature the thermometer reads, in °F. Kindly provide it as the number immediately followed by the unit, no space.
52°F
